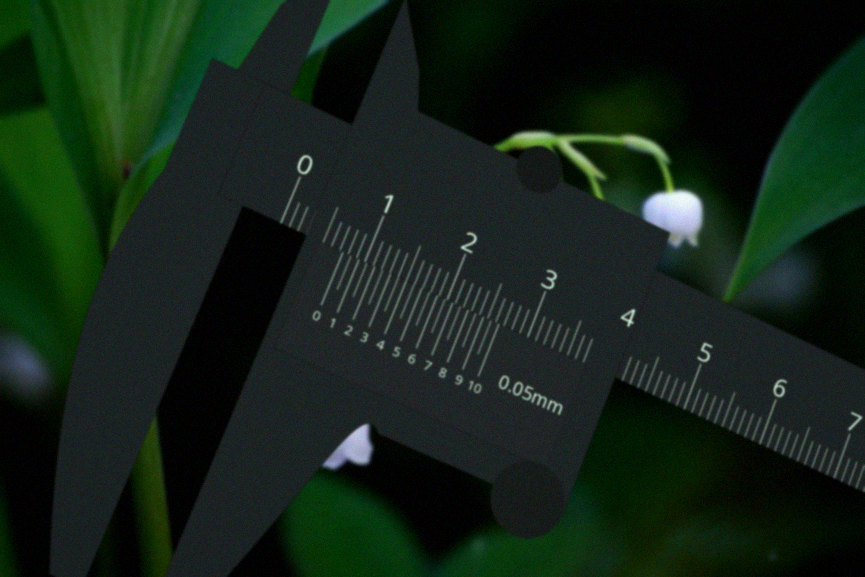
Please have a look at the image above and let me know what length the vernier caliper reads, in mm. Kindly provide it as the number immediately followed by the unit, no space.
7.4mm
